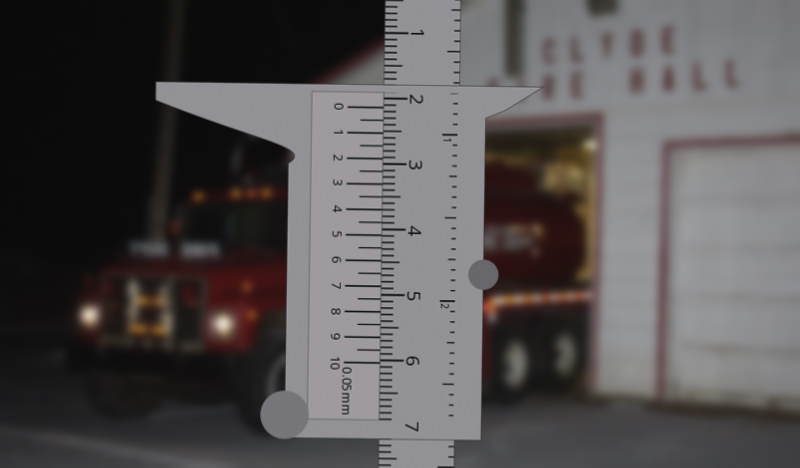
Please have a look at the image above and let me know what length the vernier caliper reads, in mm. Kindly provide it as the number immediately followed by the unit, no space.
21.4mm
